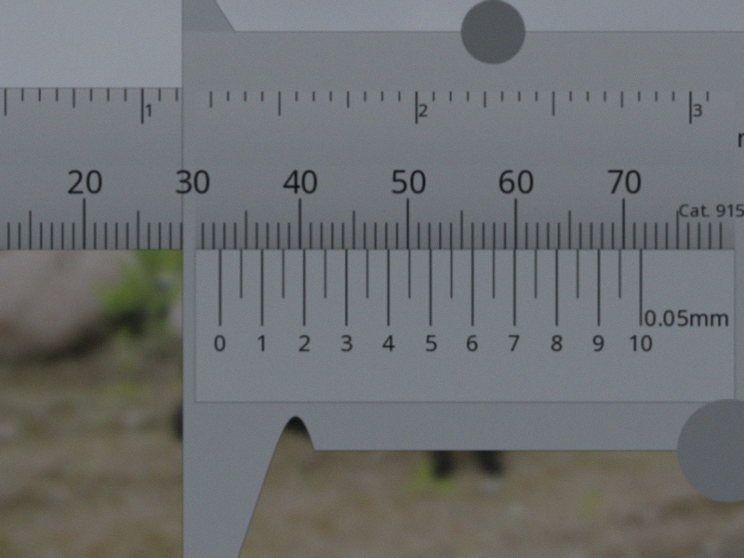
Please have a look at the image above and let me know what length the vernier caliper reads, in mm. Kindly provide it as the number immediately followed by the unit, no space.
32.6mm
